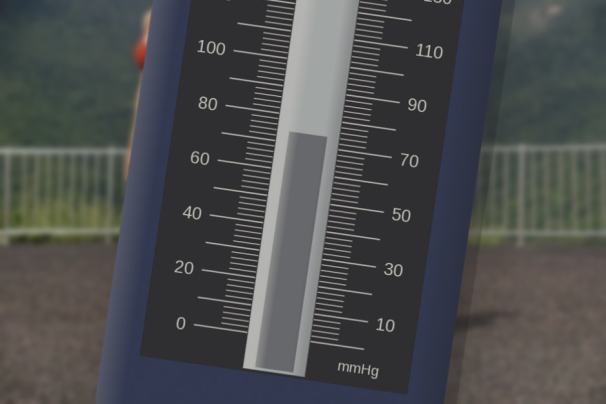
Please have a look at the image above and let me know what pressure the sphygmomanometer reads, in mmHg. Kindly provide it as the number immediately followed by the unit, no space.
74mmHg
